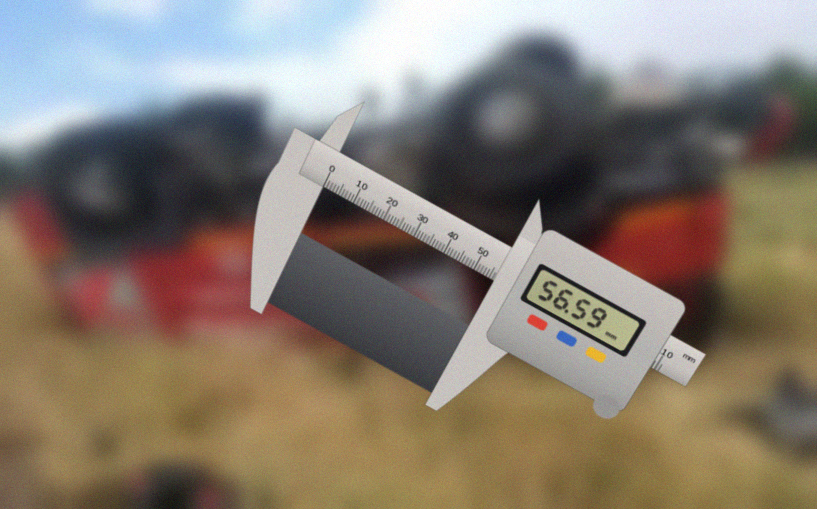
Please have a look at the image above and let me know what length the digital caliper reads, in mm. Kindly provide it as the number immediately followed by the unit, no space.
56.59mm
